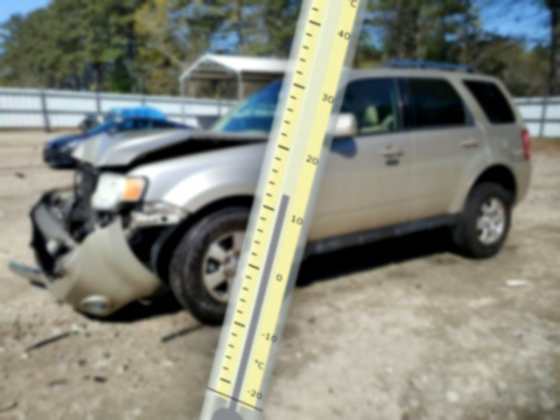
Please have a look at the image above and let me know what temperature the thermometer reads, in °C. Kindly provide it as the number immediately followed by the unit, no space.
13°C
